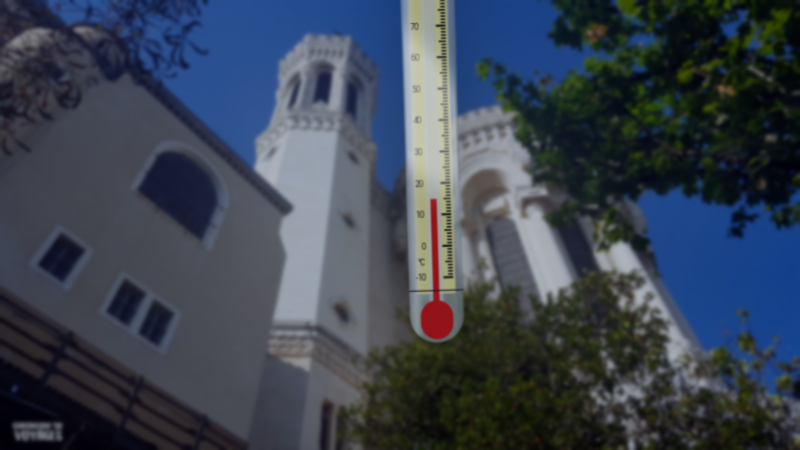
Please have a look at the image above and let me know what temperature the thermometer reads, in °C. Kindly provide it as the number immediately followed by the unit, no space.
15°C
